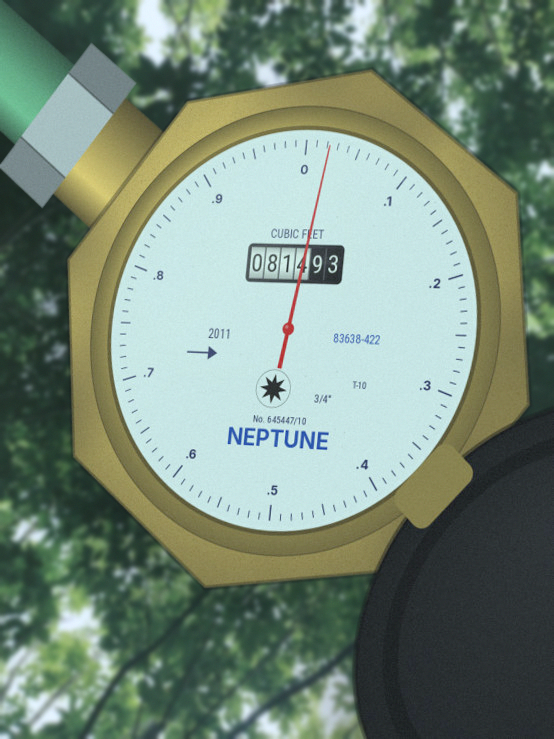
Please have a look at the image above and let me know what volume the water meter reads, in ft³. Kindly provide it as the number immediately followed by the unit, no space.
81493.02ft³
